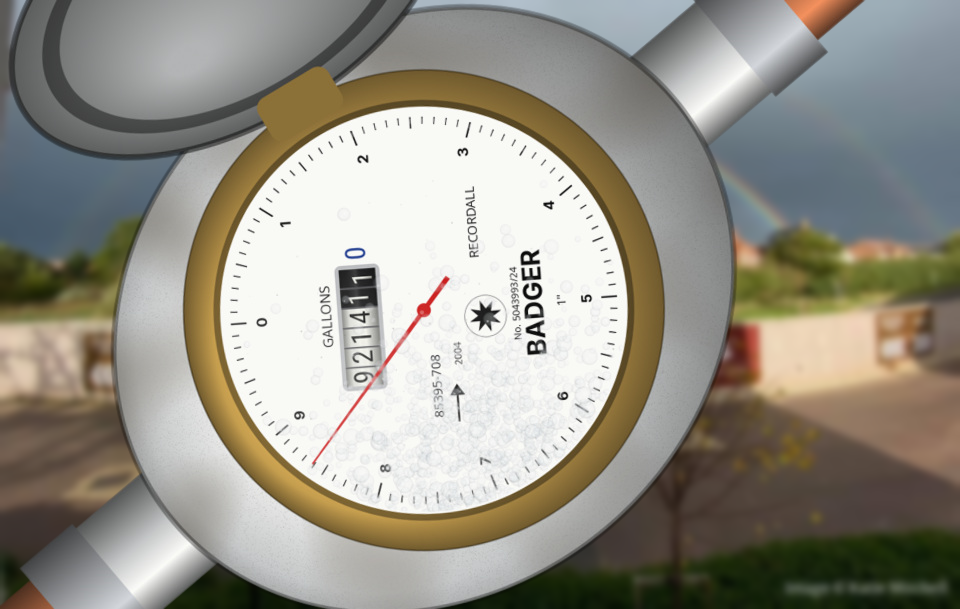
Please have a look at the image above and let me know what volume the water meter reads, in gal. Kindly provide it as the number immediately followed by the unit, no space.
9214108.6gal
